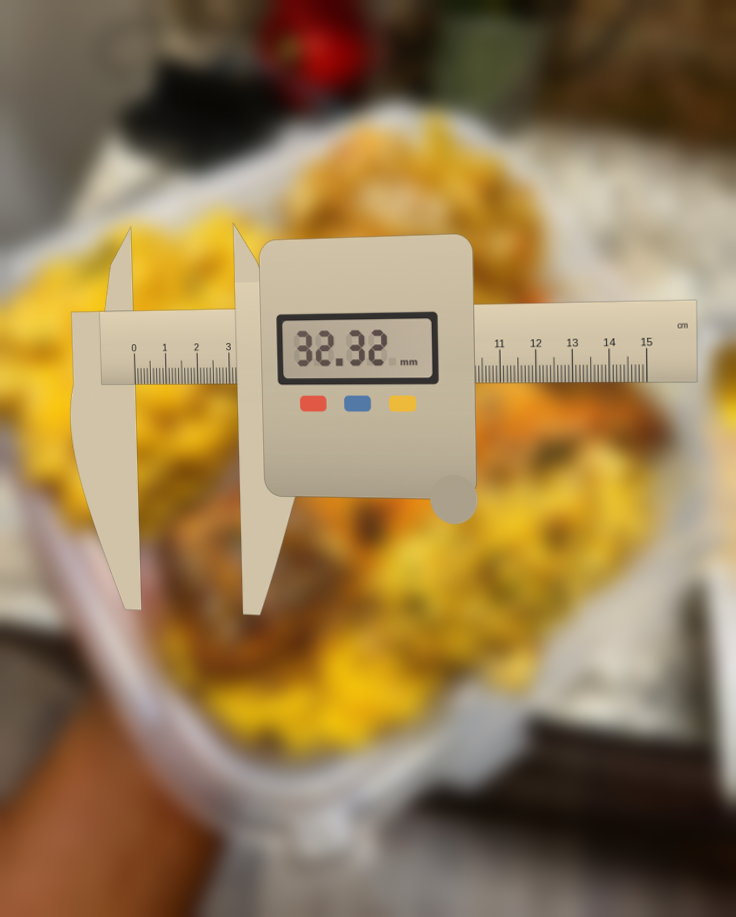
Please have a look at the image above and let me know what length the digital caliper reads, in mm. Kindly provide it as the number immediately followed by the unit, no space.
32.32mm
